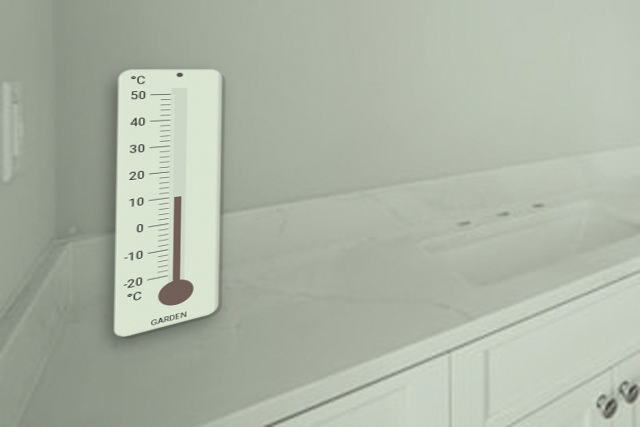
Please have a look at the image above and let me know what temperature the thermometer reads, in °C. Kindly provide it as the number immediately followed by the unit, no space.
10°C
